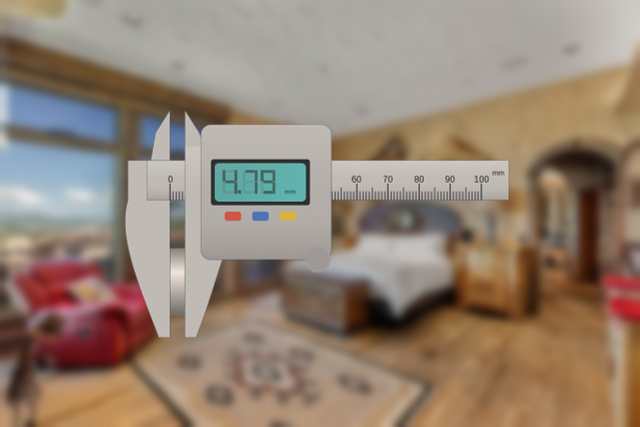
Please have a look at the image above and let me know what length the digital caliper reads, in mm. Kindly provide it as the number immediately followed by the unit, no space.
4.79mm
